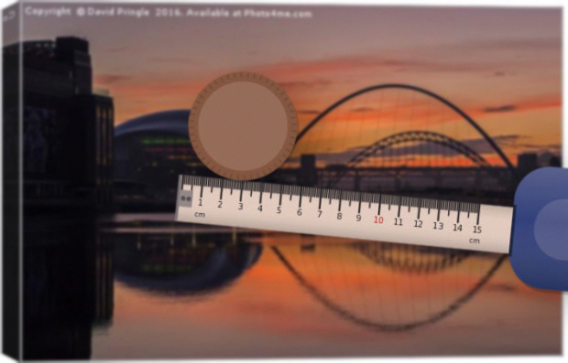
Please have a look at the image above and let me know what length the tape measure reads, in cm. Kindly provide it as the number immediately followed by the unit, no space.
5.5cm
